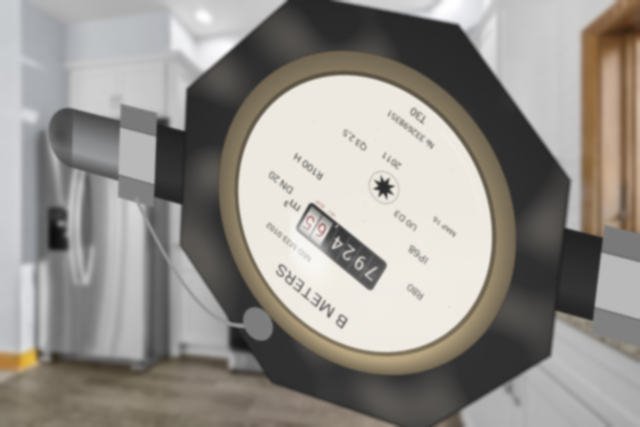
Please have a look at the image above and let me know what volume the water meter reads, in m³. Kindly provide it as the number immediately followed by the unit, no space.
7924.65m³
